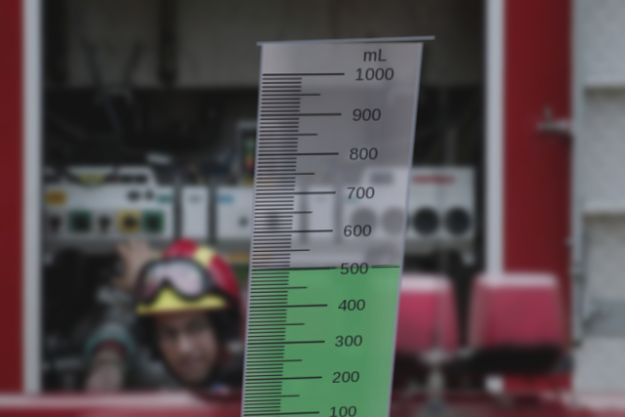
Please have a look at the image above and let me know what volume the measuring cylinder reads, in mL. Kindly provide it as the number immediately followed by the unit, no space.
500mL
